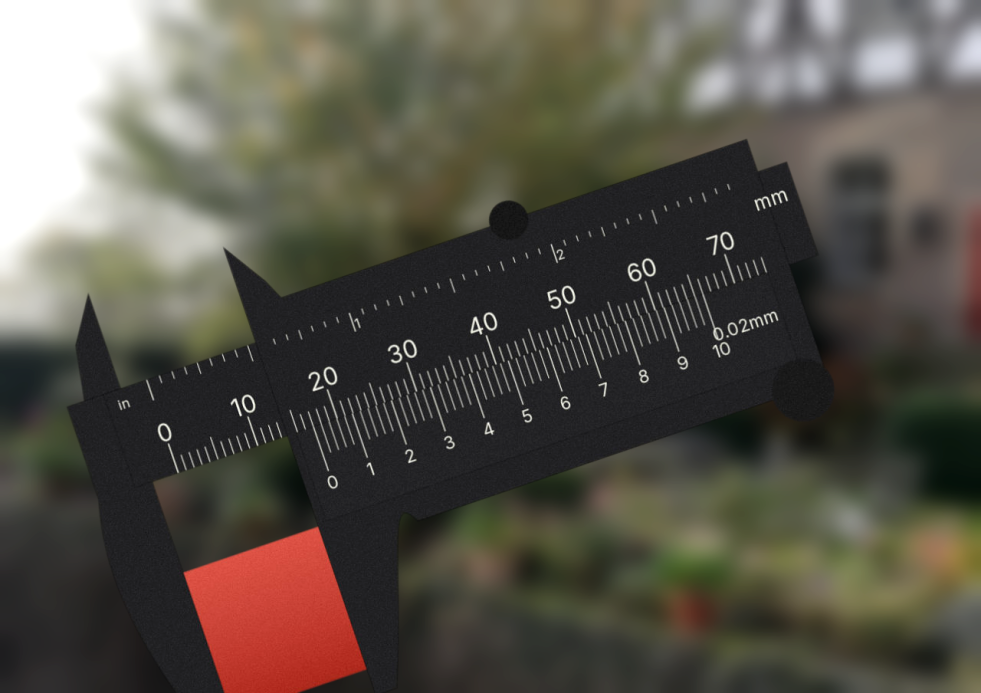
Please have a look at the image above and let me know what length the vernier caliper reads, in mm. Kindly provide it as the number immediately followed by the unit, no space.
17.0mm
